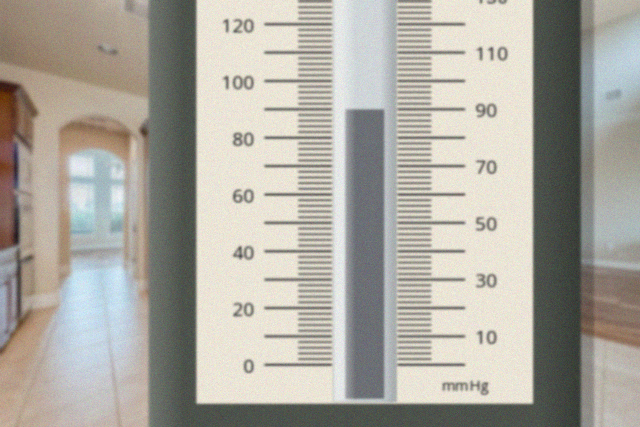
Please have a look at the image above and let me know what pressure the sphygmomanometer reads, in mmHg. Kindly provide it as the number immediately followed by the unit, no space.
90mmHg
